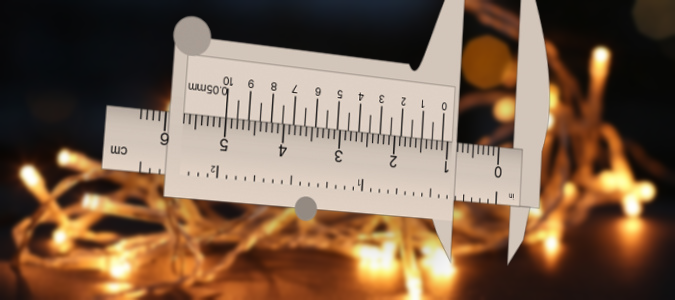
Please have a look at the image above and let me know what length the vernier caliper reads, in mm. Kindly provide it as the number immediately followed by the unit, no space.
11.0mm
